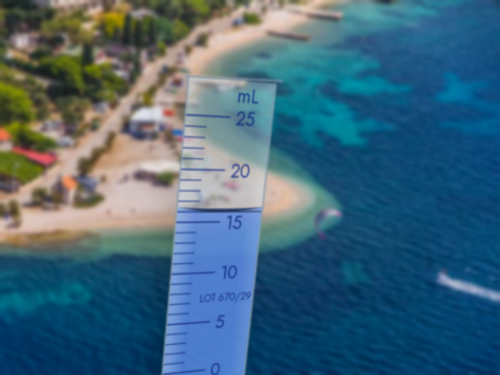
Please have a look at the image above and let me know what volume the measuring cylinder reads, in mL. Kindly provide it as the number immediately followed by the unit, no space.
16mL
